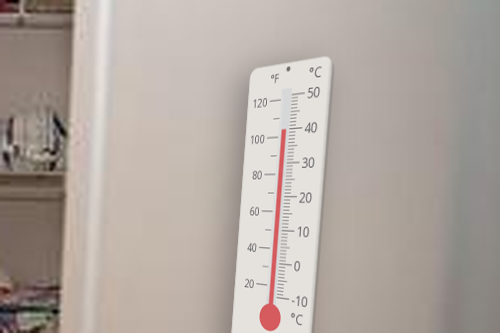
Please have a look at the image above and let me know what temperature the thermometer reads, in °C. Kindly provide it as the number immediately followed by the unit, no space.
40°C
